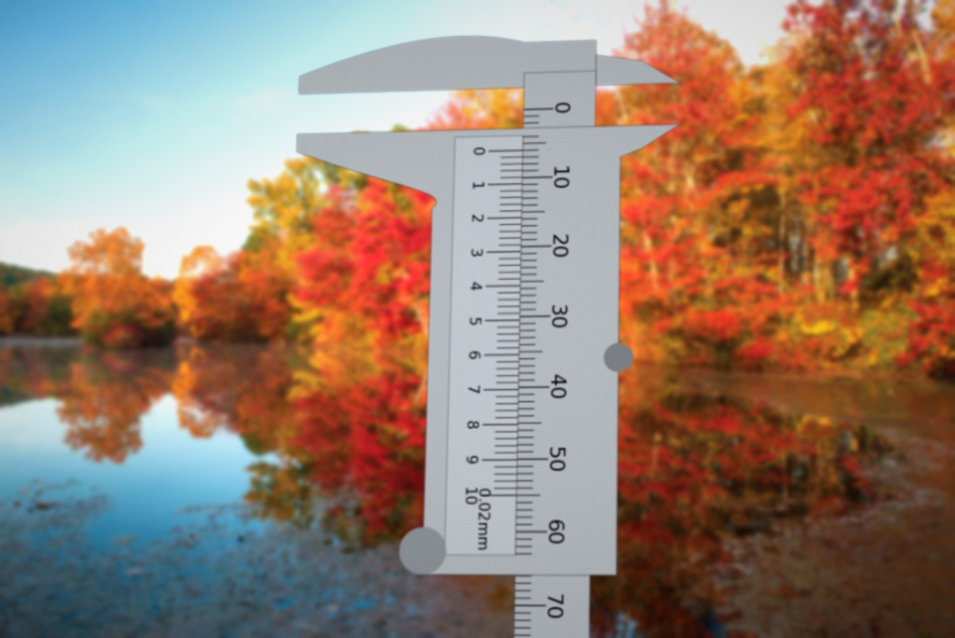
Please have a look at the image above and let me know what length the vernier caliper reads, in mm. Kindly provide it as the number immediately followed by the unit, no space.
6.0mm
